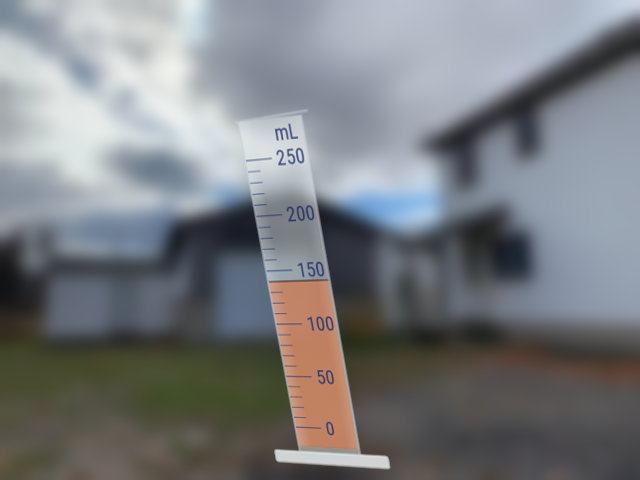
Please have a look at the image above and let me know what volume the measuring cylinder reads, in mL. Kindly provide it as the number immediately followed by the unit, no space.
140mL
